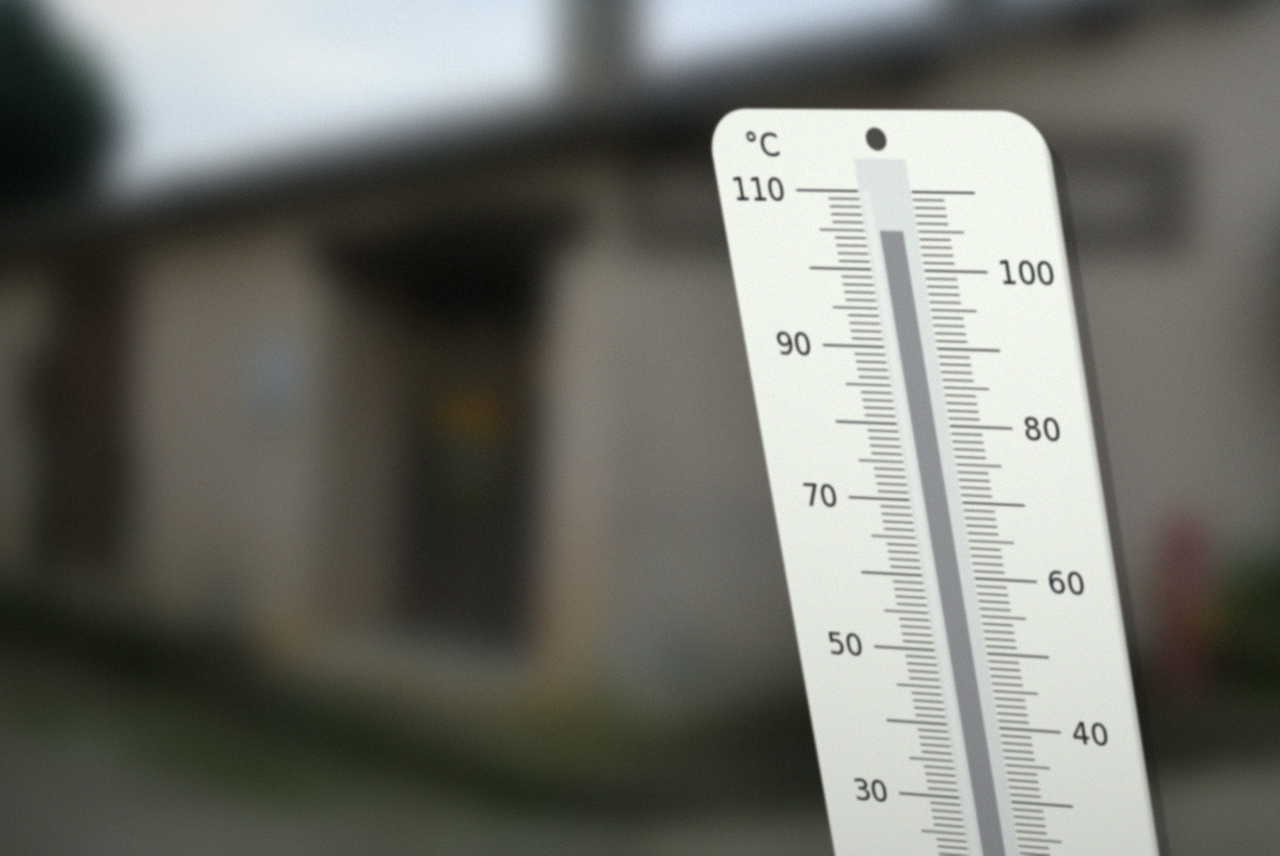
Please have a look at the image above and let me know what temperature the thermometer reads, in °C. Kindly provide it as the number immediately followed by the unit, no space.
105°C
